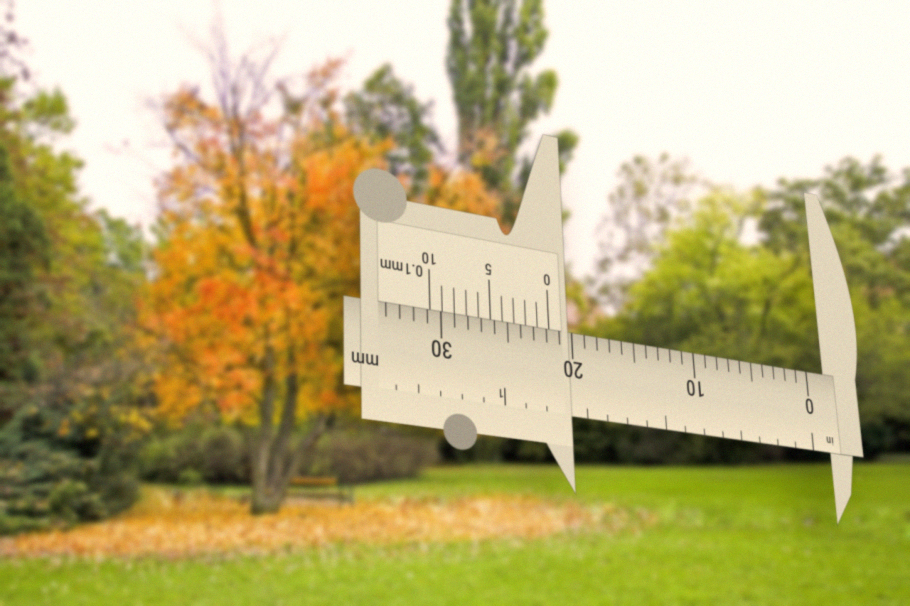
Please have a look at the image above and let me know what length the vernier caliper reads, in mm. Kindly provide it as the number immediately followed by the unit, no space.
21.8mm
